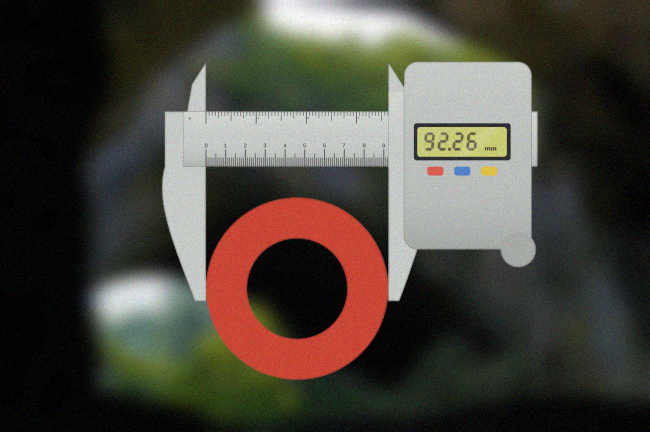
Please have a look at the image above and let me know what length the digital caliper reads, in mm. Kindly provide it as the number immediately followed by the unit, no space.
92.26mm
